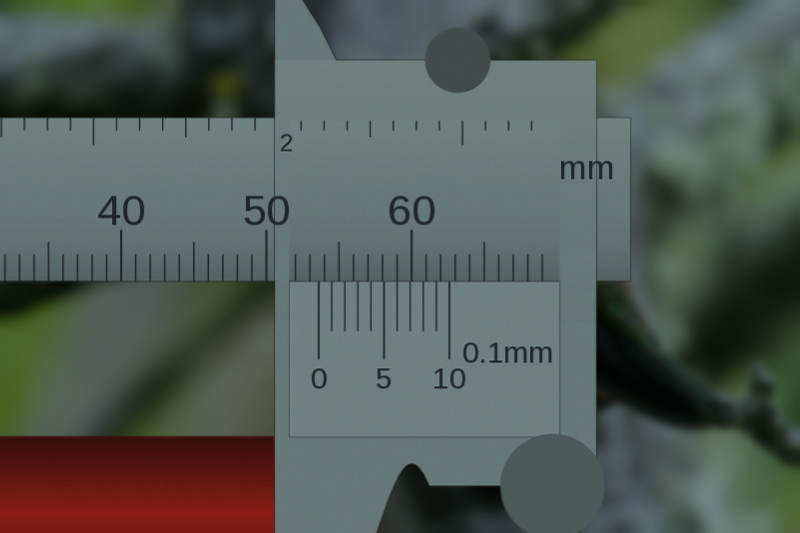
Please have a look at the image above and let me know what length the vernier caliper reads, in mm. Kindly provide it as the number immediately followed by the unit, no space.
53.6mm
